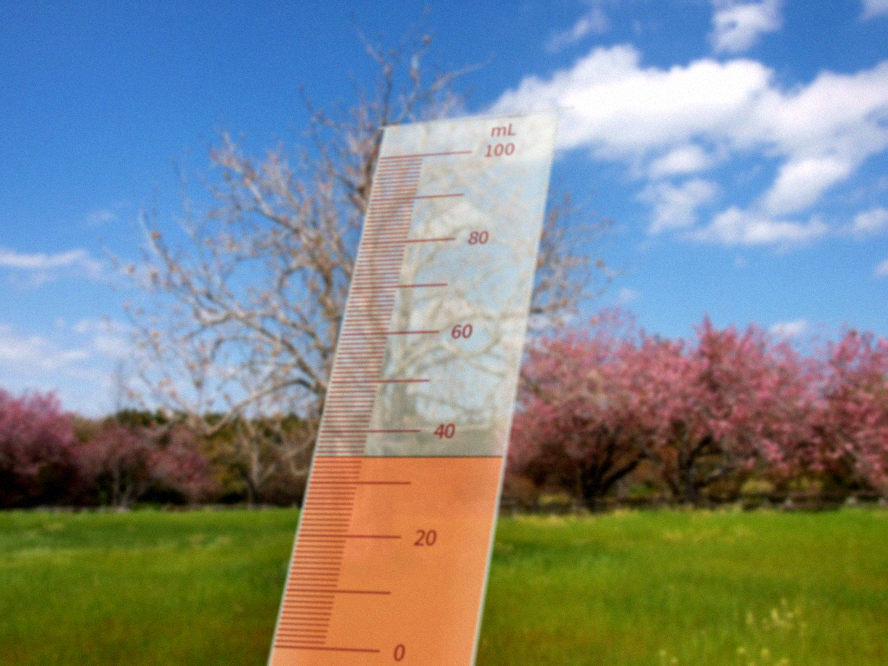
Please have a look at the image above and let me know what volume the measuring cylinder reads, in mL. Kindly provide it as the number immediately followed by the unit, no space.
35mL
